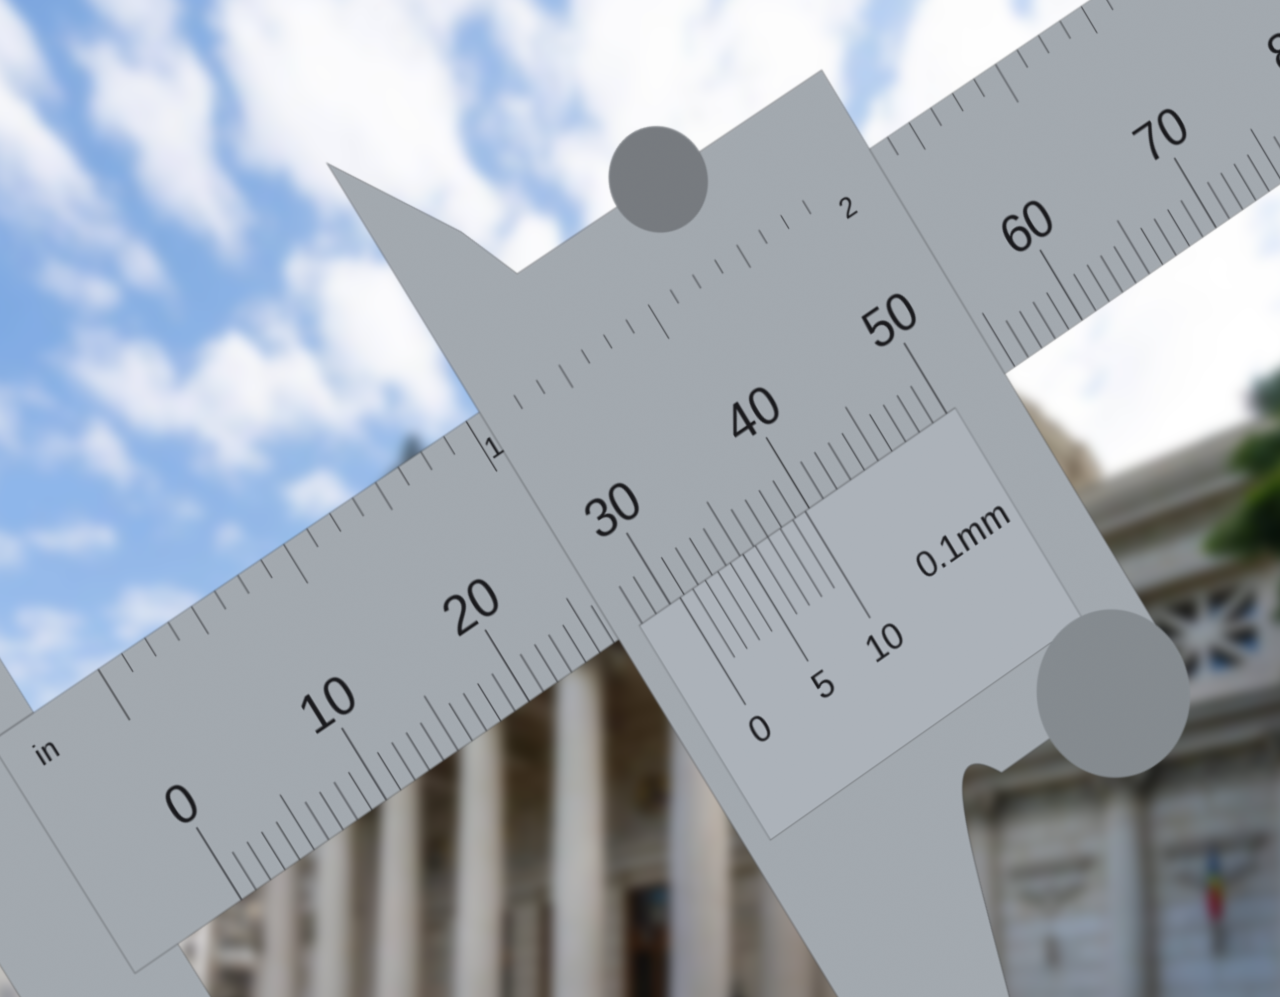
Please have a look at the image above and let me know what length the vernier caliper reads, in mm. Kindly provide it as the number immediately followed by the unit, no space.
30.7mm
